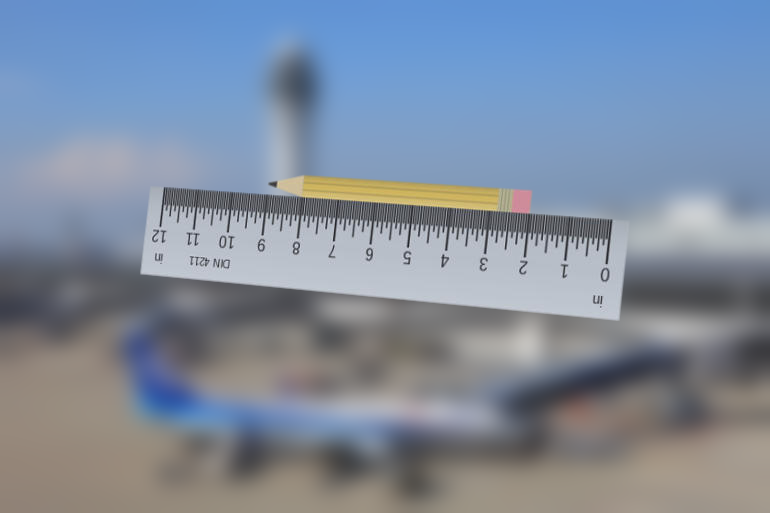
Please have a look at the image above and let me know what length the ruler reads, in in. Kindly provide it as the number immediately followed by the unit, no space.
7in
